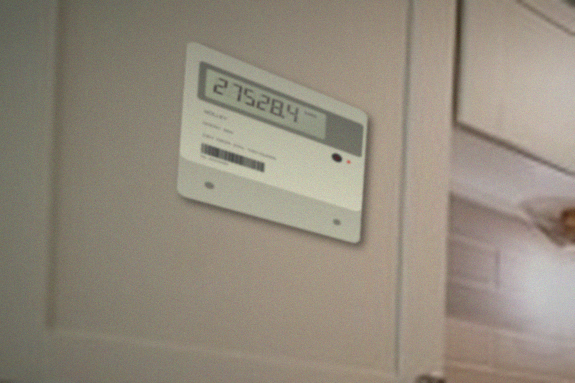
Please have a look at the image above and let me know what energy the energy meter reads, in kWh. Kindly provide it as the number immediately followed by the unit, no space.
27528.4kWh
